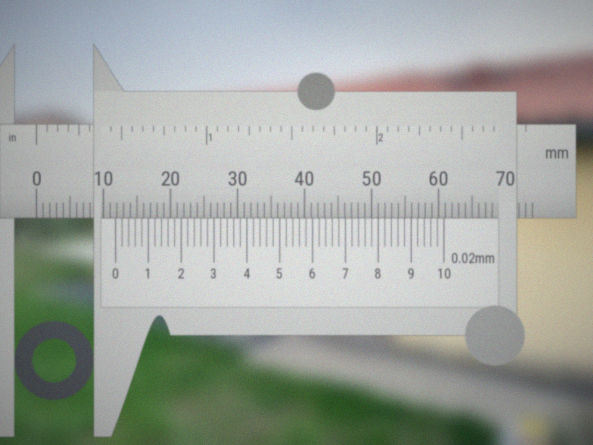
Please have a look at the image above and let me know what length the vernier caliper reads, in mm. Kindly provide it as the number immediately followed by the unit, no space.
11.8mm
